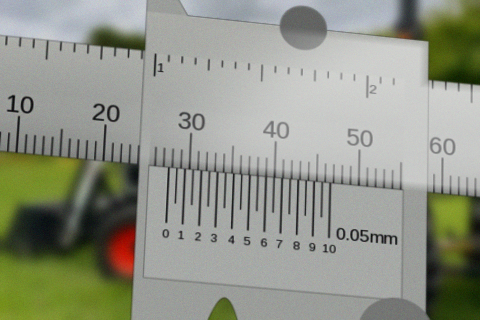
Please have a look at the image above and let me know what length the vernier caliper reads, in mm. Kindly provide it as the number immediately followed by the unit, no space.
27.6mm
